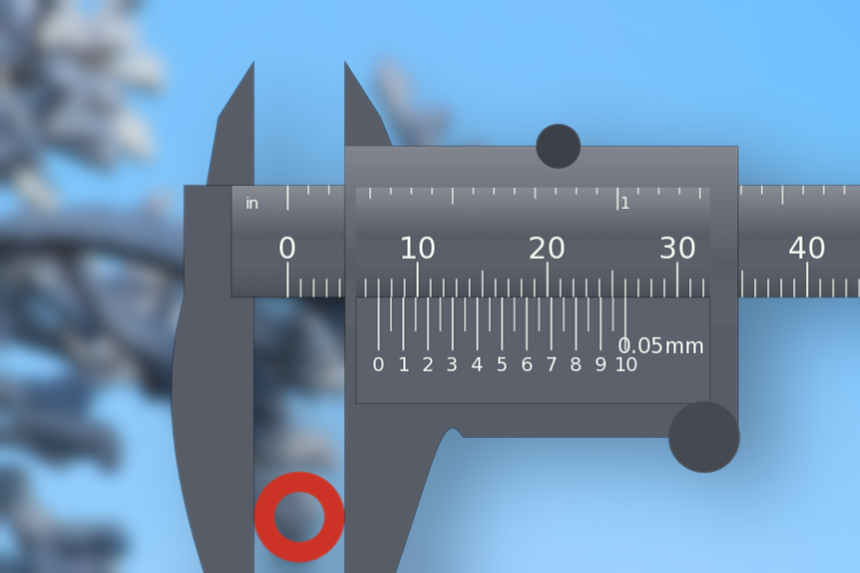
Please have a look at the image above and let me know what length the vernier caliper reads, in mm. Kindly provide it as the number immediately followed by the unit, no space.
7.0mm
